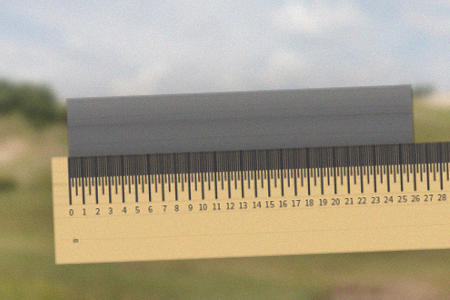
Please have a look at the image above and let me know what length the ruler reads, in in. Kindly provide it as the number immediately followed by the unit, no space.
26in
